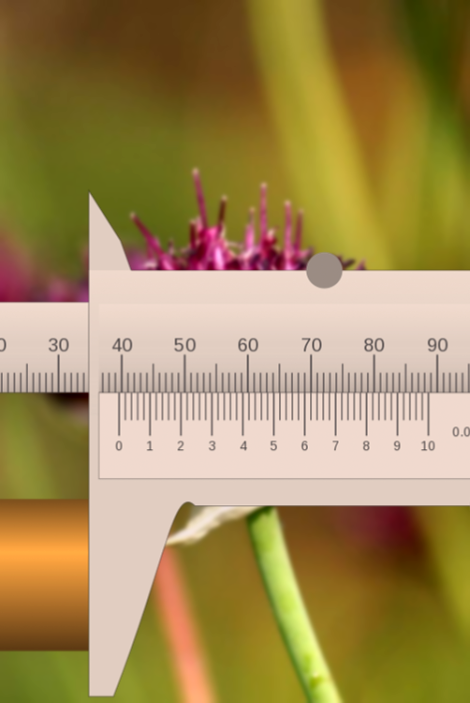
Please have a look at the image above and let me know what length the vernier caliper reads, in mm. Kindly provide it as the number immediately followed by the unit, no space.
39.6mm
